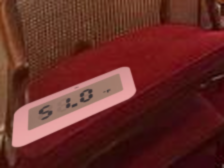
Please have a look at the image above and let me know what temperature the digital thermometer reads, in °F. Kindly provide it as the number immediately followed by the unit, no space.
51.0°F
